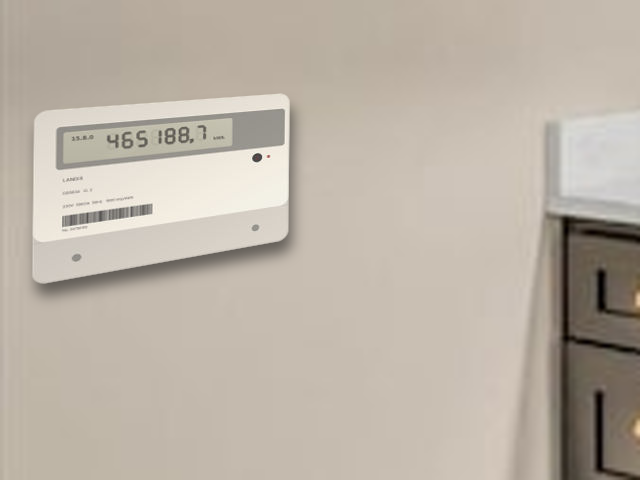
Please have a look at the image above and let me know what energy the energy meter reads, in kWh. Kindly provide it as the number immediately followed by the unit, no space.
465188.7kWh
